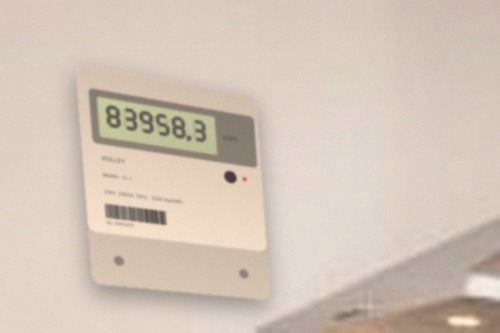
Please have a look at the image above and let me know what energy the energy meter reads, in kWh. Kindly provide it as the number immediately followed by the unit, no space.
83958.3kWh
